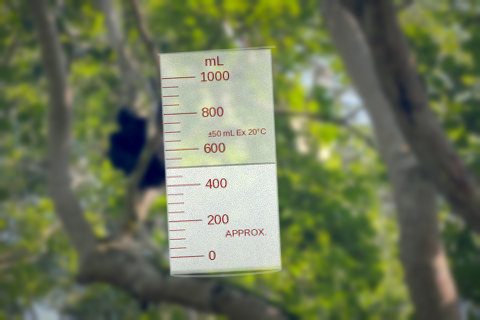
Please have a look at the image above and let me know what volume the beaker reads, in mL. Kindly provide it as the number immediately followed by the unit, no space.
500mL
